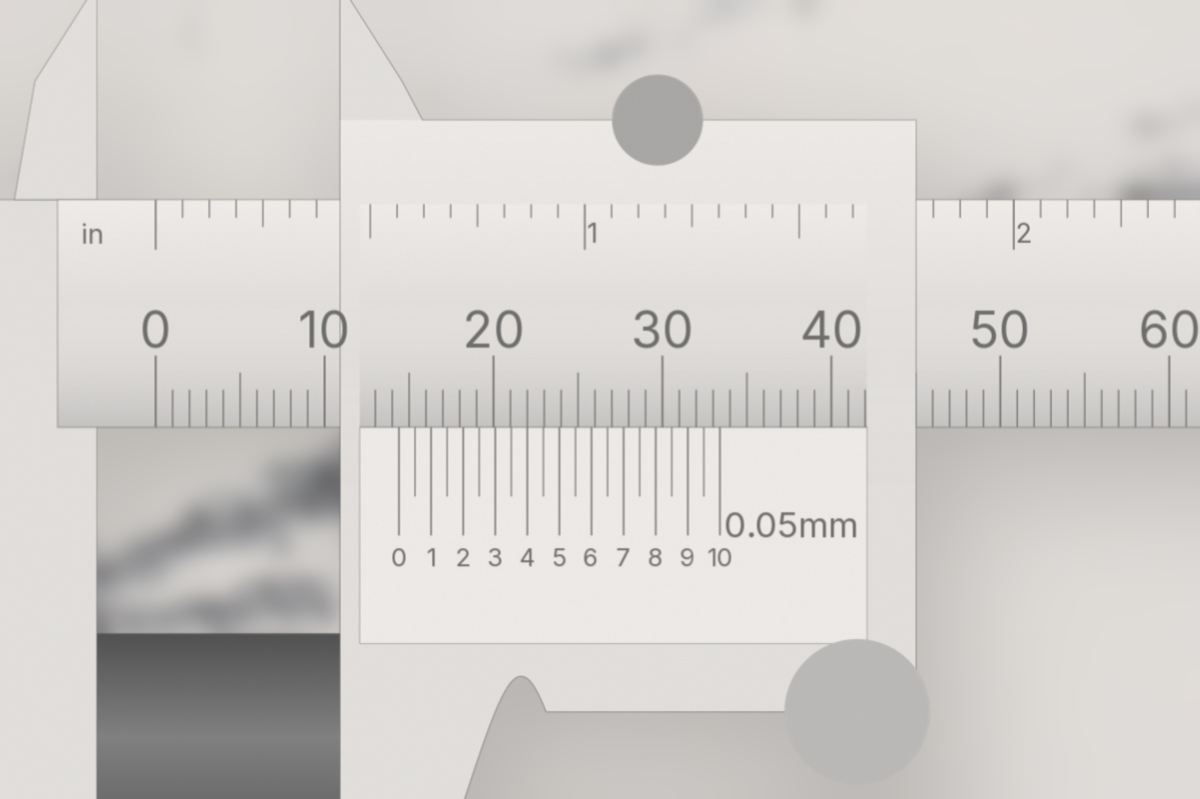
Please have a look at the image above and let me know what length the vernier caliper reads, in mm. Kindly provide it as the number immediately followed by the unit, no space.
14.4mm
